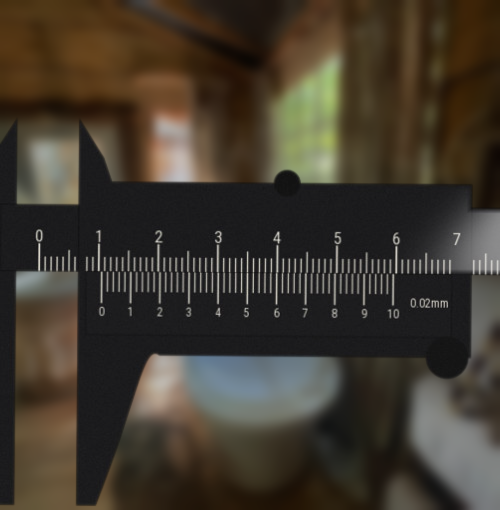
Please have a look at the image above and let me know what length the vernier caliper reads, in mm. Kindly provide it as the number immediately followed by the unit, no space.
10.5mm
